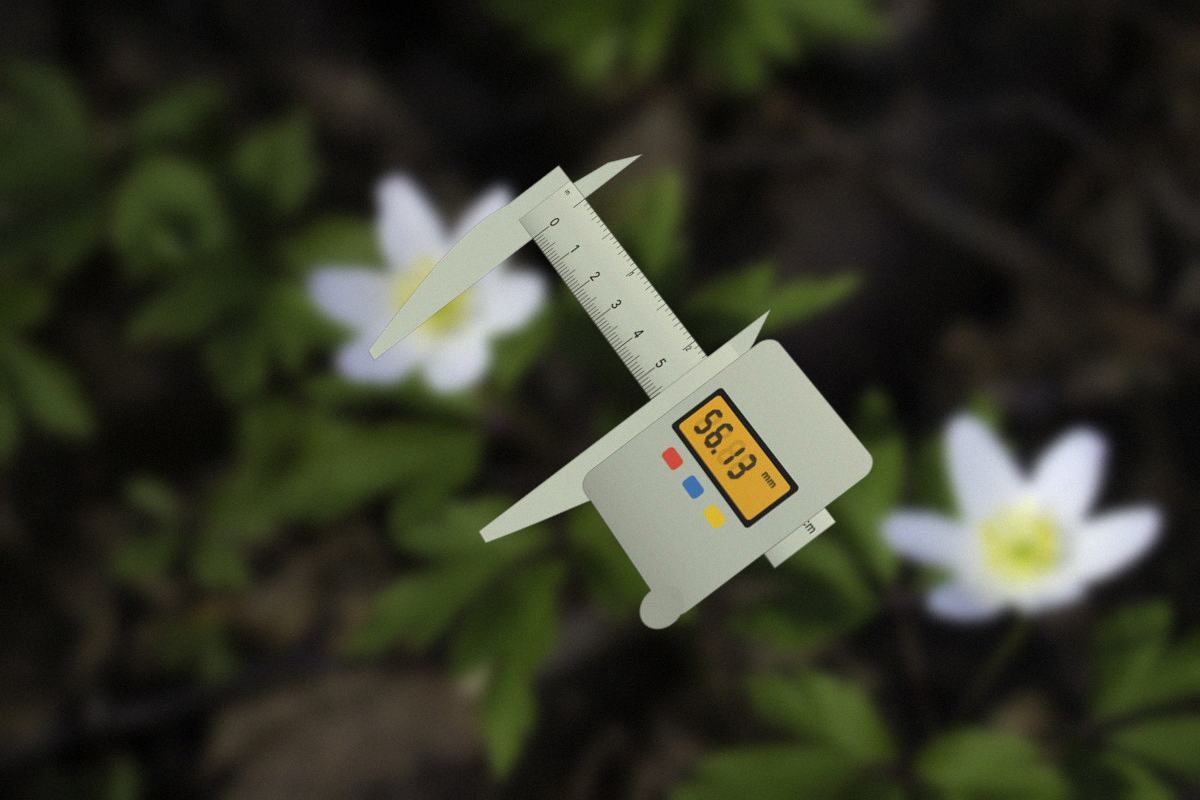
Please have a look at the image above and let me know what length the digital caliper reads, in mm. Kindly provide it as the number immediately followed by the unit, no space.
56.13mm
